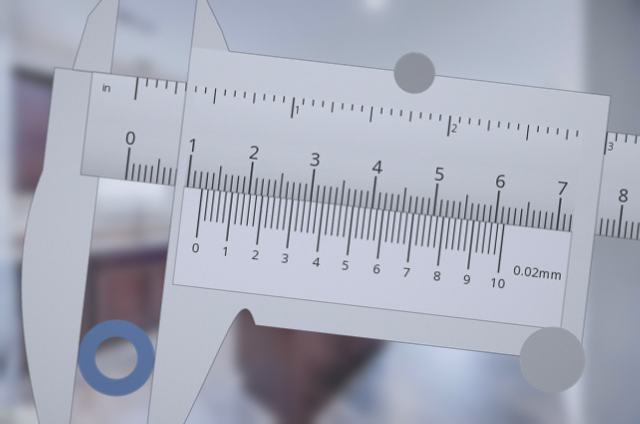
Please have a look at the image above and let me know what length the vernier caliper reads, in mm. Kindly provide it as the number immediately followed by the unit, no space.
12.4mm
